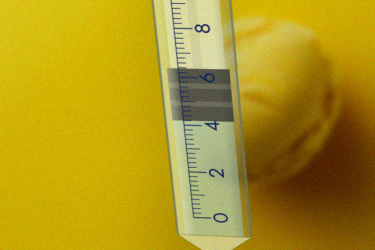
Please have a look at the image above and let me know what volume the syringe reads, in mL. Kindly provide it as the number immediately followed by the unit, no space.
4.2mL
